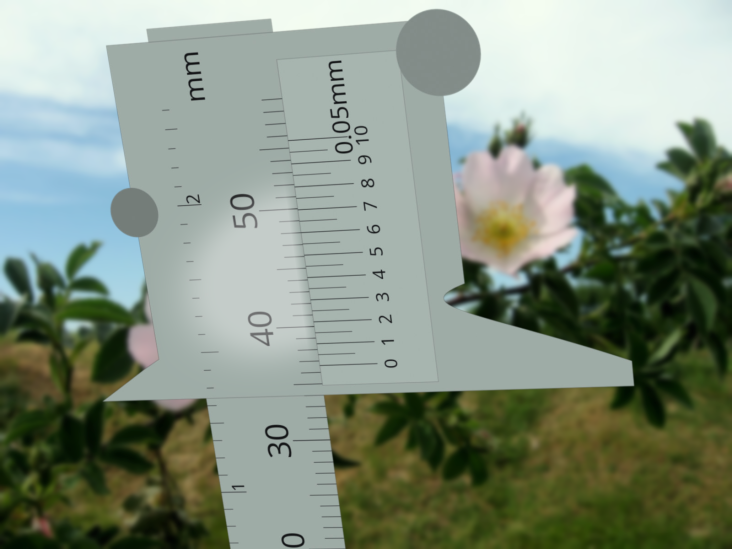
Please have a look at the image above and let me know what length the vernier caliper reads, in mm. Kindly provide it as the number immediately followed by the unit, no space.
36.6mm
